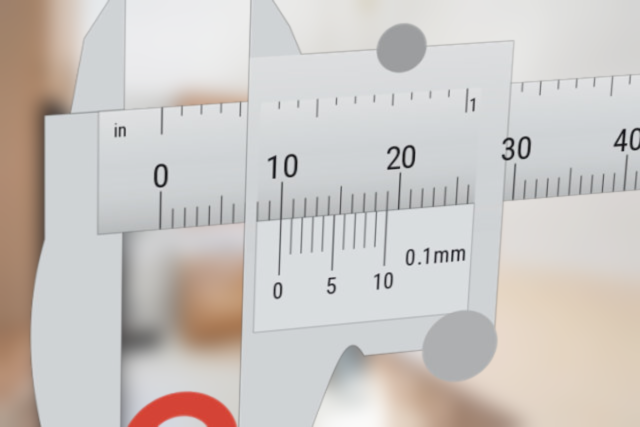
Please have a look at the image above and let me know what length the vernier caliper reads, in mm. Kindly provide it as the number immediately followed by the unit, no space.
10.0mm
